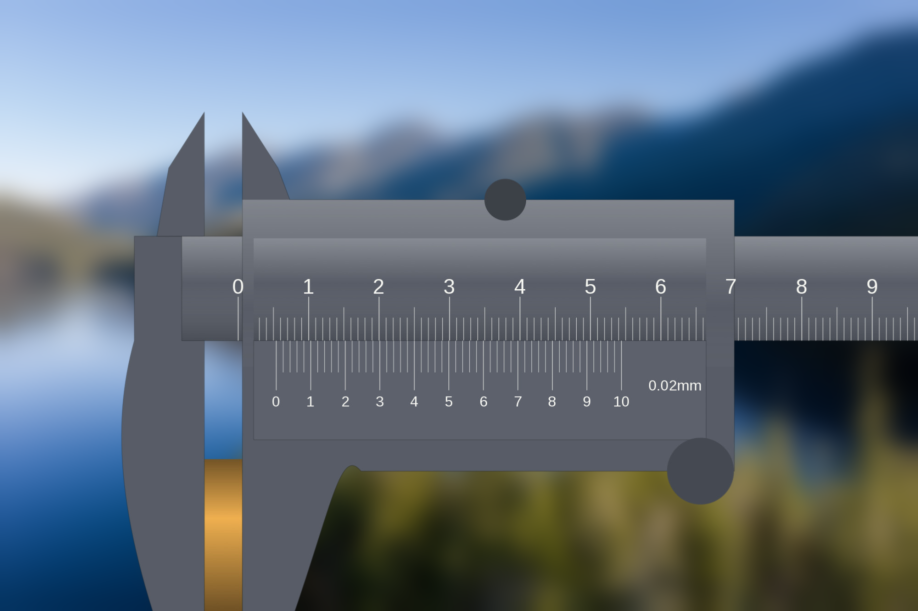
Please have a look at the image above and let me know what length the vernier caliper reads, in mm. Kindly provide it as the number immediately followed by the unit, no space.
5.4mm
